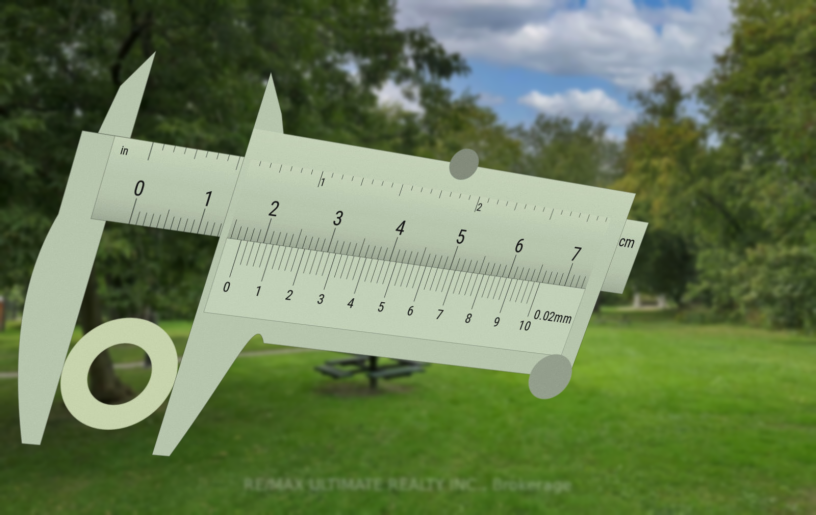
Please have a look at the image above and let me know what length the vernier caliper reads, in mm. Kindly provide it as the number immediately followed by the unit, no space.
16.6mm
